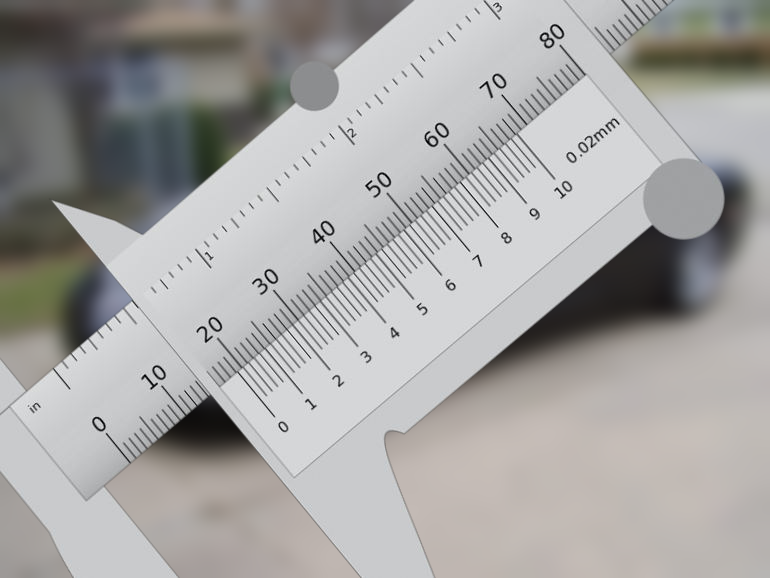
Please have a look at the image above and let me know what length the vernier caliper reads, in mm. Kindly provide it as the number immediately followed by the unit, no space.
19.2mm
